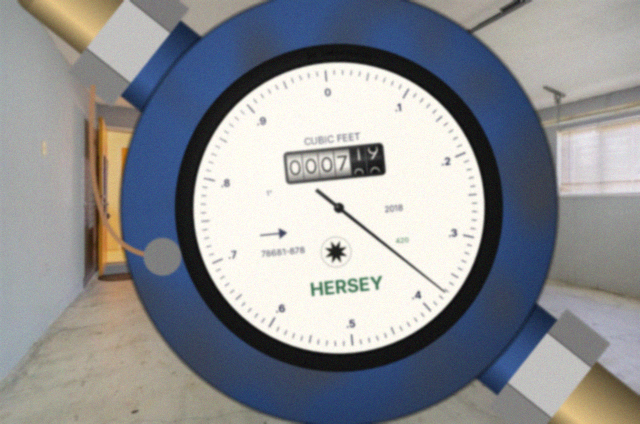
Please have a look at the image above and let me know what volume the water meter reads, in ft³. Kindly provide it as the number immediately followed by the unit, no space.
719.37ft³
